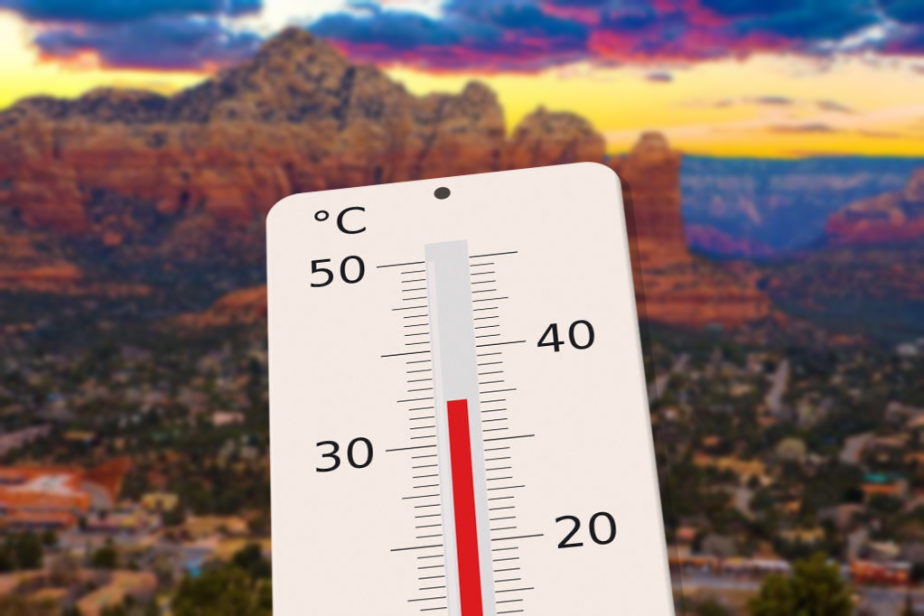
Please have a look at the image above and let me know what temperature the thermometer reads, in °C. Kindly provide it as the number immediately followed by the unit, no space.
34.5°C
